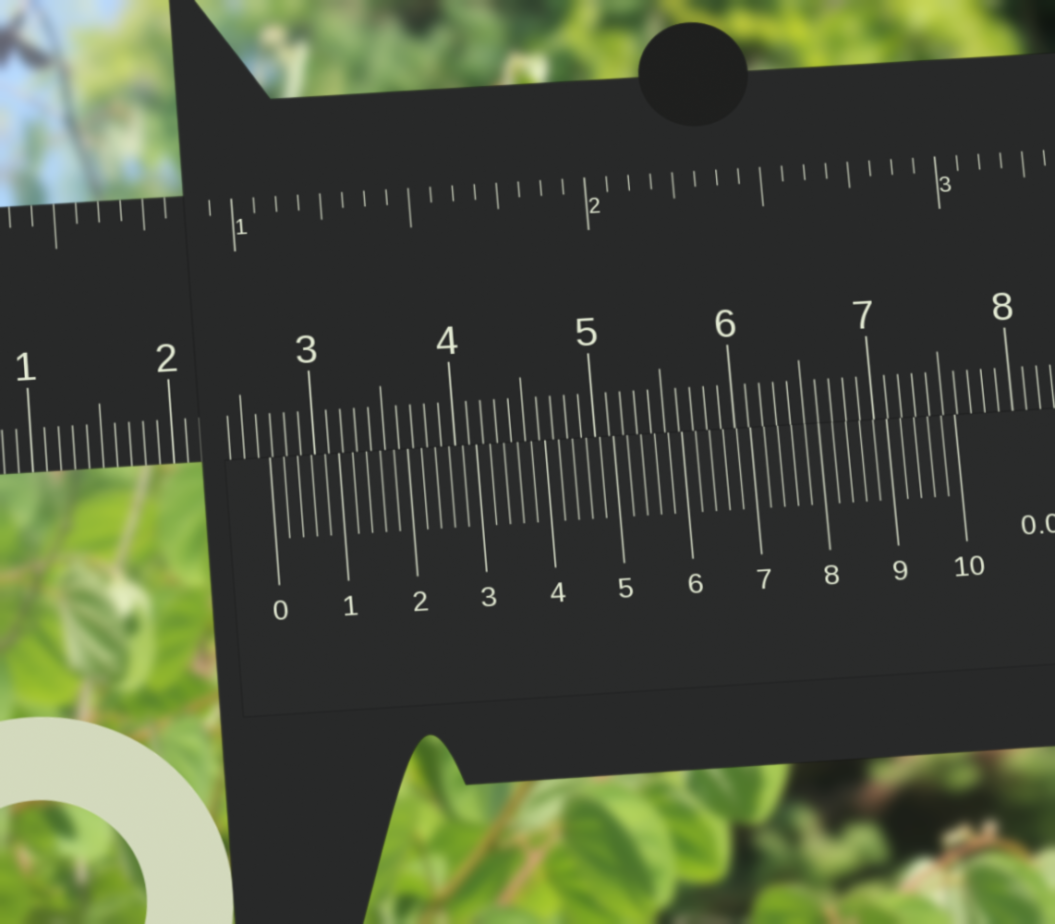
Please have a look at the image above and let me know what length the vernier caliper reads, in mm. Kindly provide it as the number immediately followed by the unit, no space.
26.8mm
